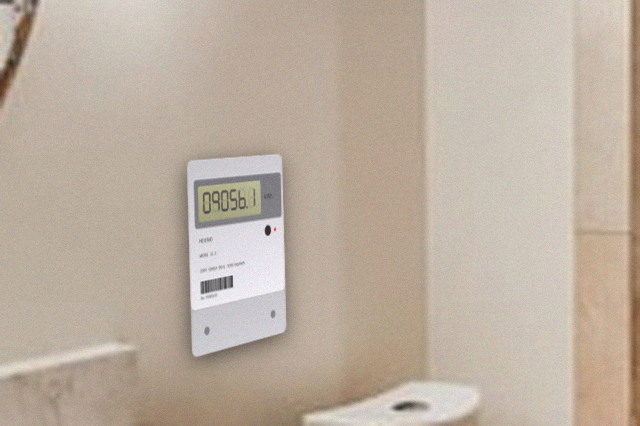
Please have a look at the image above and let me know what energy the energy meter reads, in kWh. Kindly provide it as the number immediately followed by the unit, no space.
9056.1kWh
